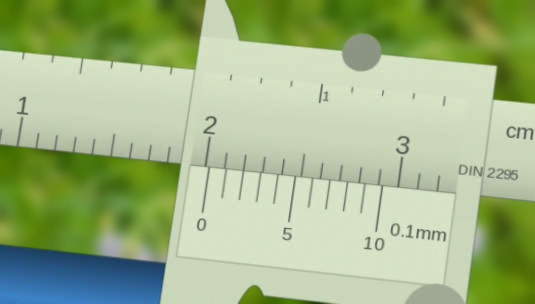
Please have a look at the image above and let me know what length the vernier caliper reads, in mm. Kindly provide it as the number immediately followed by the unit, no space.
20.2mm
